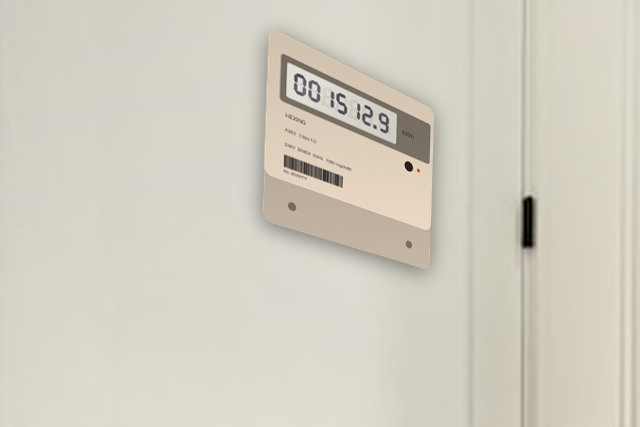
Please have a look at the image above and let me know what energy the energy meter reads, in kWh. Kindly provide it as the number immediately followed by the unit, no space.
1512.9kWh
